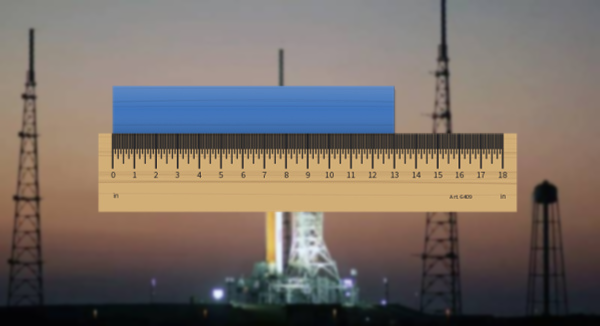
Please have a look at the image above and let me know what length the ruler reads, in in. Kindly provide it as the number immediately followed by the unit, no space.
13in
